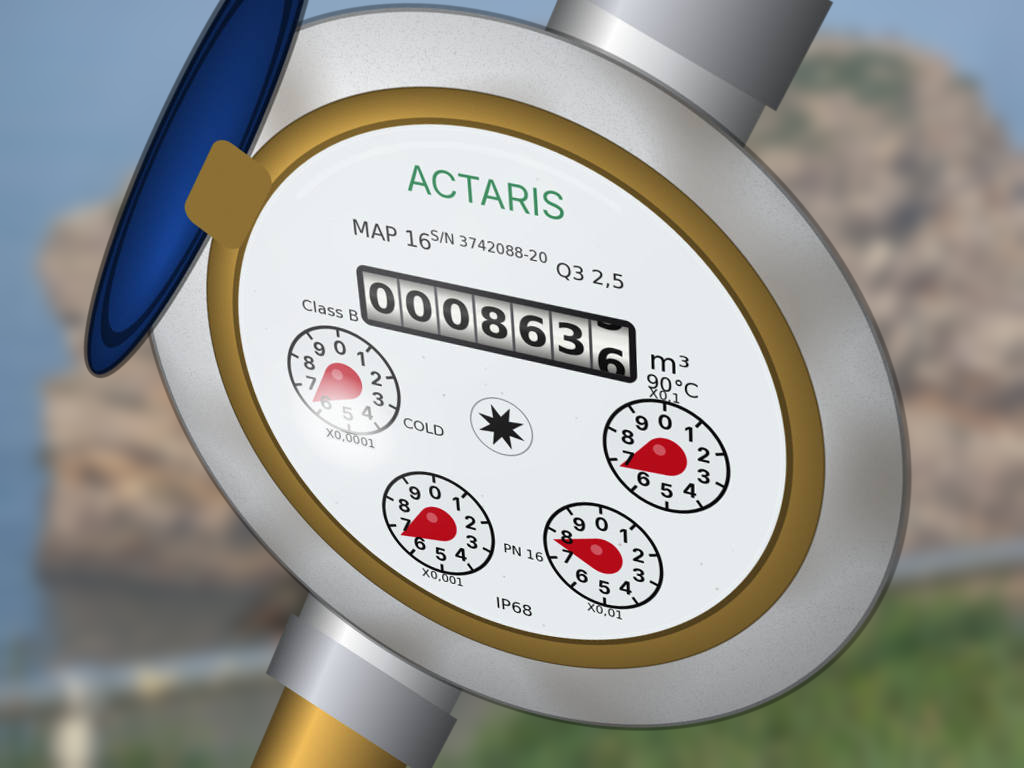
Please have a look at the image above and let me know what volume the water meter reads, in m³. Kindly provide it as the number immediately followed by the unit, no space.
8635.6766m³
